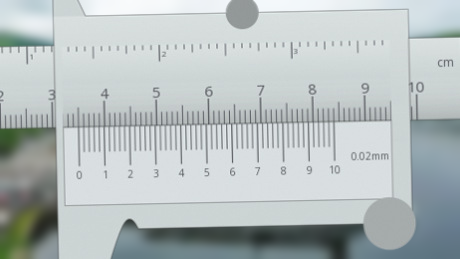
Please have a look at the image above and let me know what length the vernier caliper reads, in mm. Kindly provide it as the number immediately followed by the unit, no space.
35.0mm
